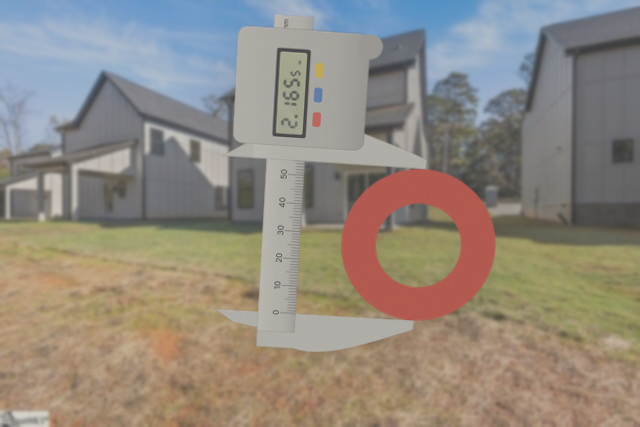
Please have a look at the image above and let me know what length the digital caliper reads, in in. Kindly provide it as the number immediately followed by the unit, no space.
2.1655in
